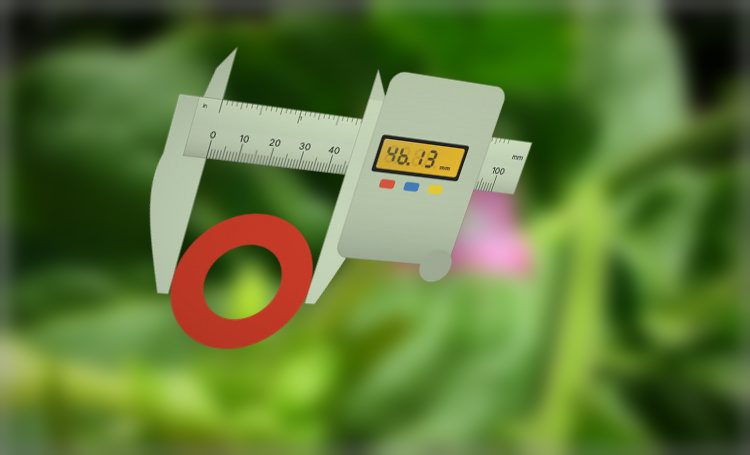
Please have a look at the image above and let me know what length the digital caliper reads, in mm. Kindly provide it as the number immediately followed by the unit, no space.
46.13mm
